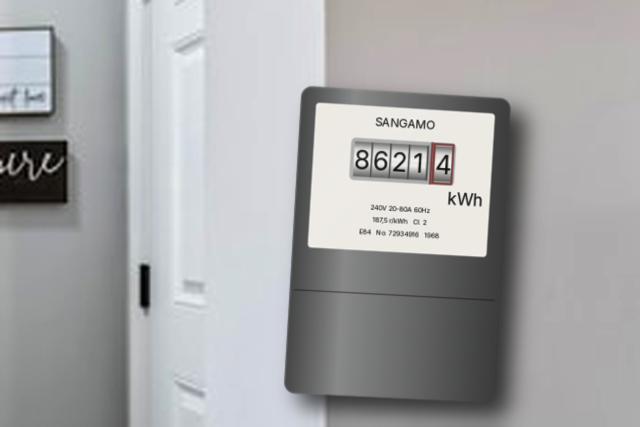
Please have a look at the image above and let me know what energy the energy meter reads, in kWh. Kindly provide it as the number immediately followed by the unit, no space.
8621.4kWh
